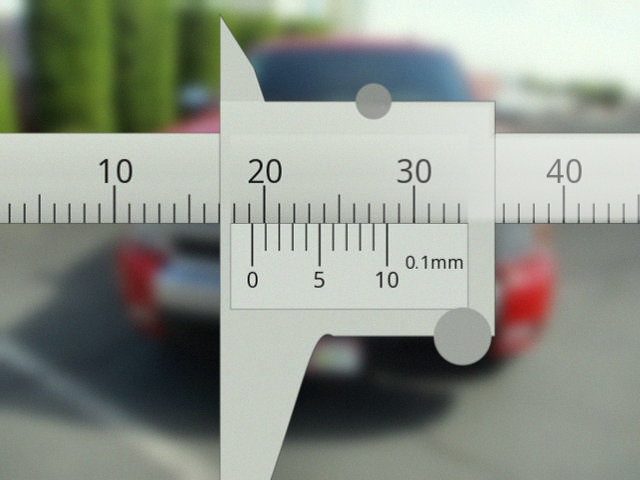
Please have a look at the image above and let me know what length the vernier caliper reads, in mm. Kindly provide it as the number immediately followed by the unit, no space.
19.2mm
